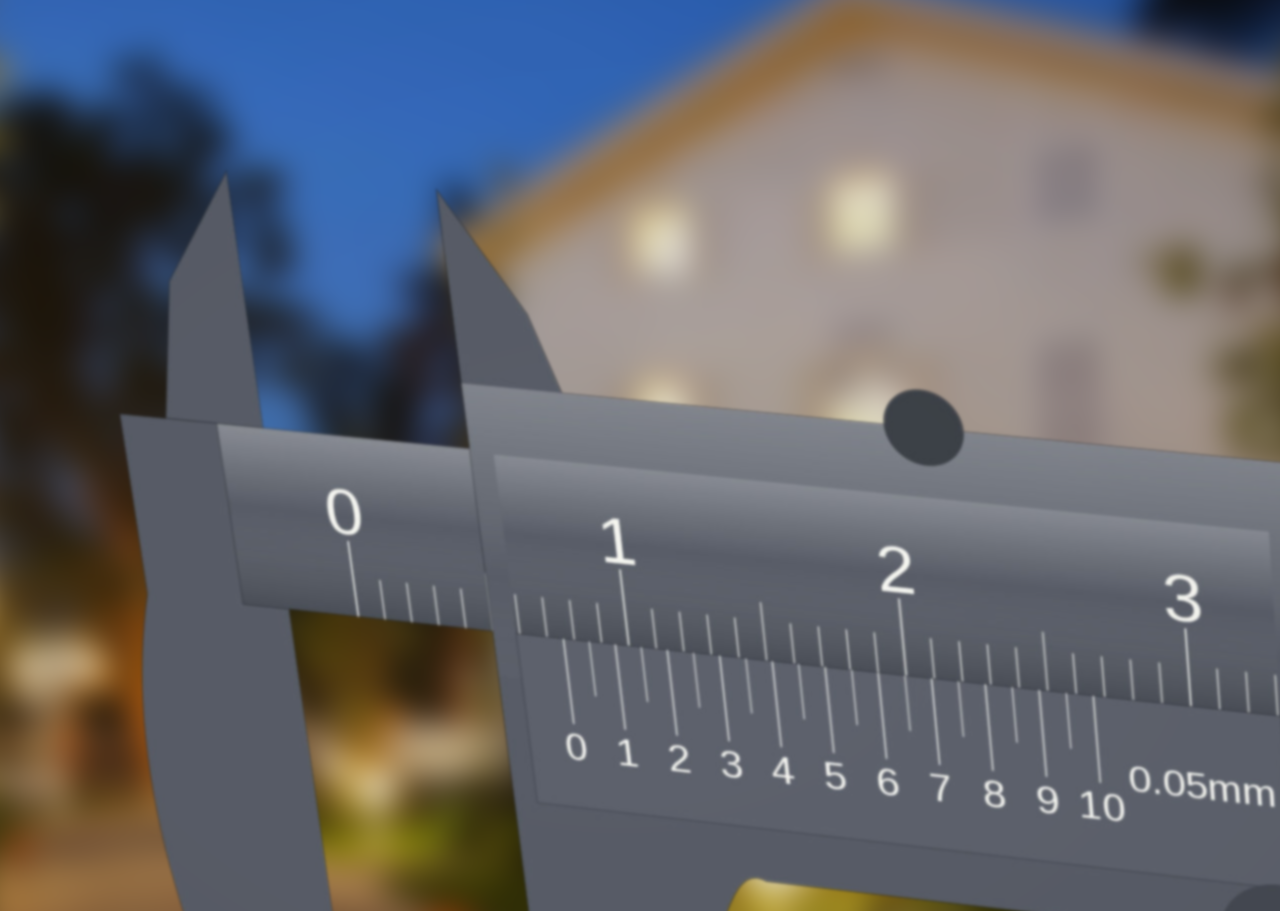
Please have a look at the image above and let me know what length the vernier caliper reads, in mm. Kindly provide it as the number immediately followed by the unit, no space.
7.6mm
